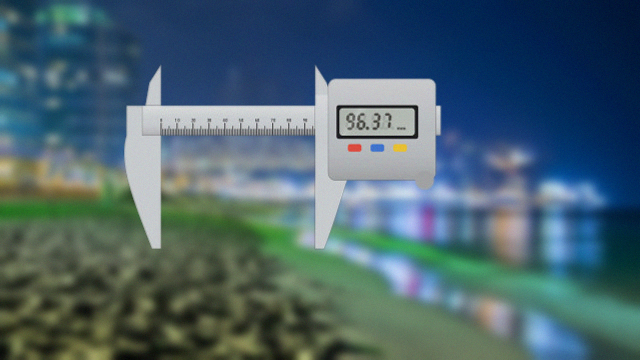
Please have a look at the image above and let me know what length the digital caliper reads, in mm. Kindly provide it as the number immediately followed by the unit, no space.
96.37mm
